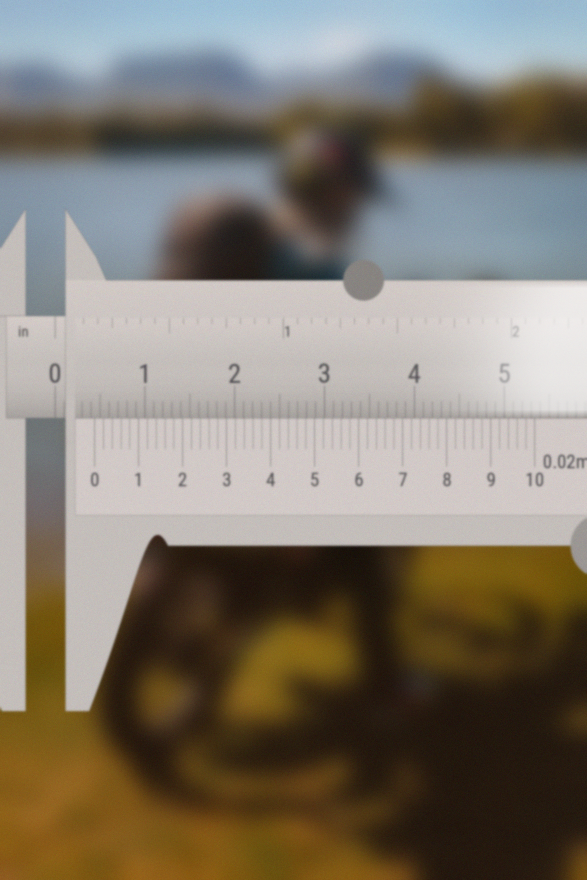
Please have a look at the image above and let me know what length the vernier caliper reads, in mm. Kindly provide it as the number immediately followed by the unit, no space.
4.4mm
